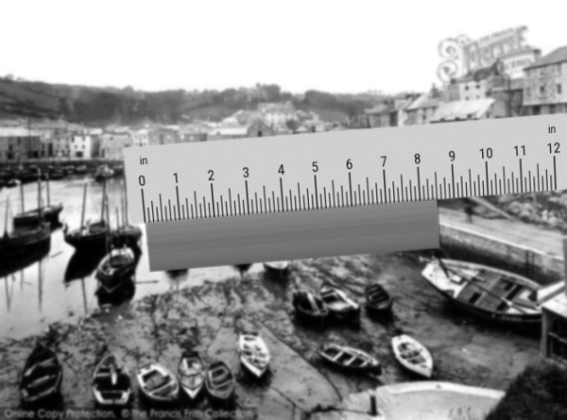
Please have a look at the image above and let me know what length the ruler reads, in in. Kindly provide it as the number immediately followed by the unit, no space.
8.5in
